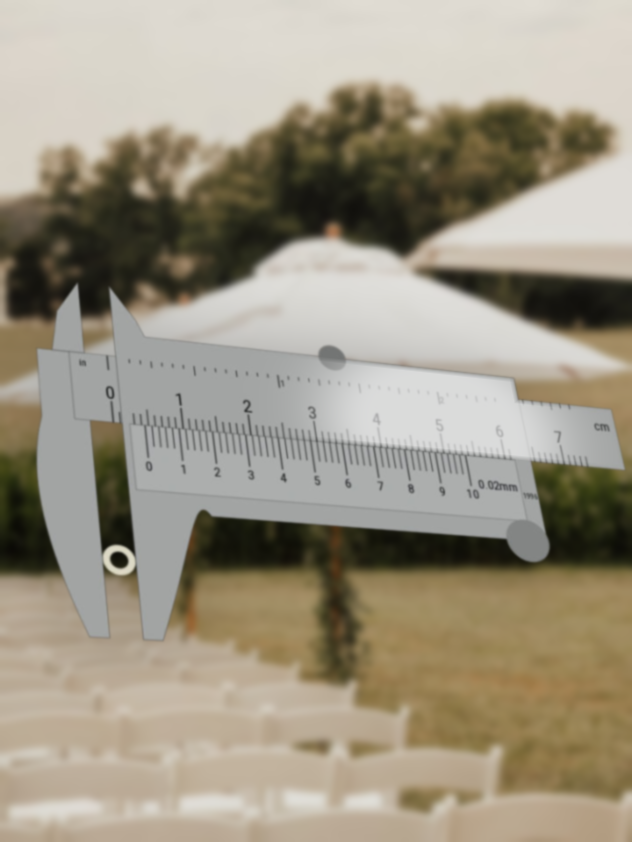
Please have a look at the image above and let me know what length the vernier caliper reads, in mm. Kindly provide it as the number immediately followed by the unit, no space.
4.5mm
